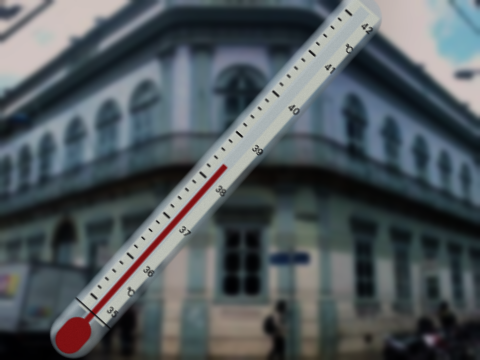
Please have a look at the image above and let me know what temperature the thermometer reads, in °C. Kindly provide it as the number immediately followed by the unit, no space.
38.4°C
